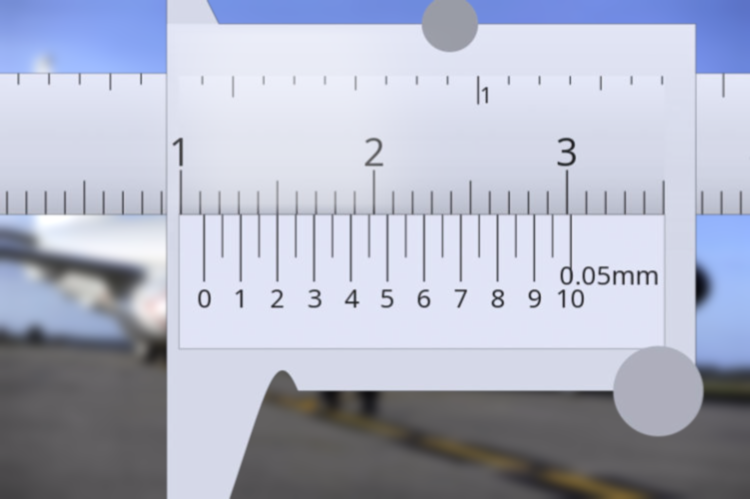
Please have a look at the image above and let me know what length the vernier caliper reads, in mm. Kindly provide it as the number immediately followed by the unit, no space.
11.2mm
